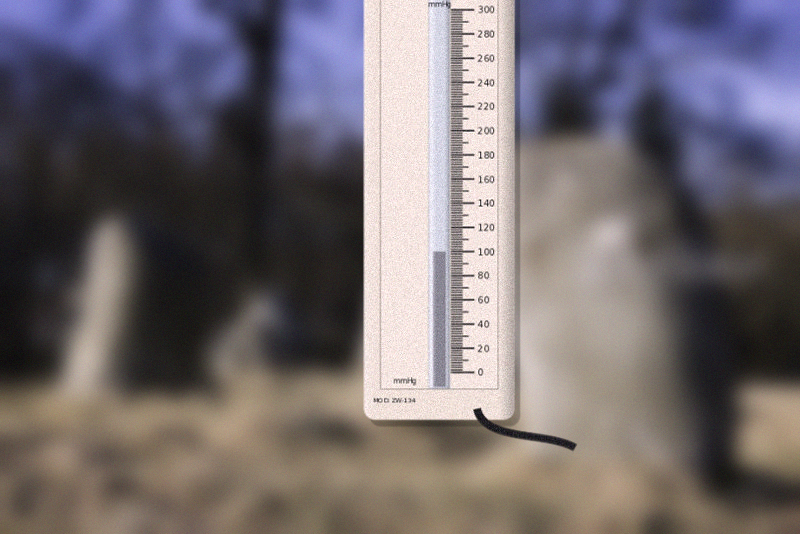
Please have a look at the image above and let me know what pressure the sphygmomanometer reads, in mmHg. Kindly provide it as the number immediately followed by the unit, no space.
100mmHg
